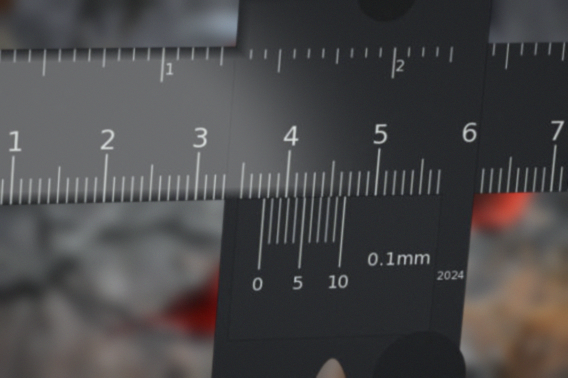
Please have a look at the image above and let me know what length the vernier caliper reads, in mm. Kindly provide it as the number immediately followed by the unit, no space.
37.6mm
